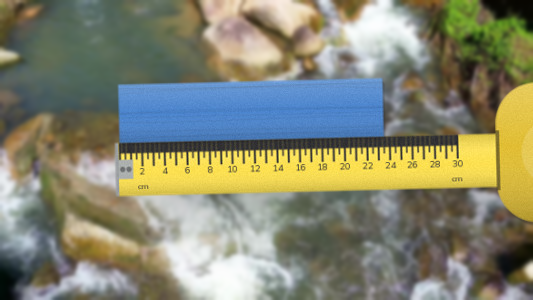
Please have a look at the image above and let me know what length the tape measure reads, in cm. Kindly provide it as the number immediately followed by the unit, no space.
23.5cm
